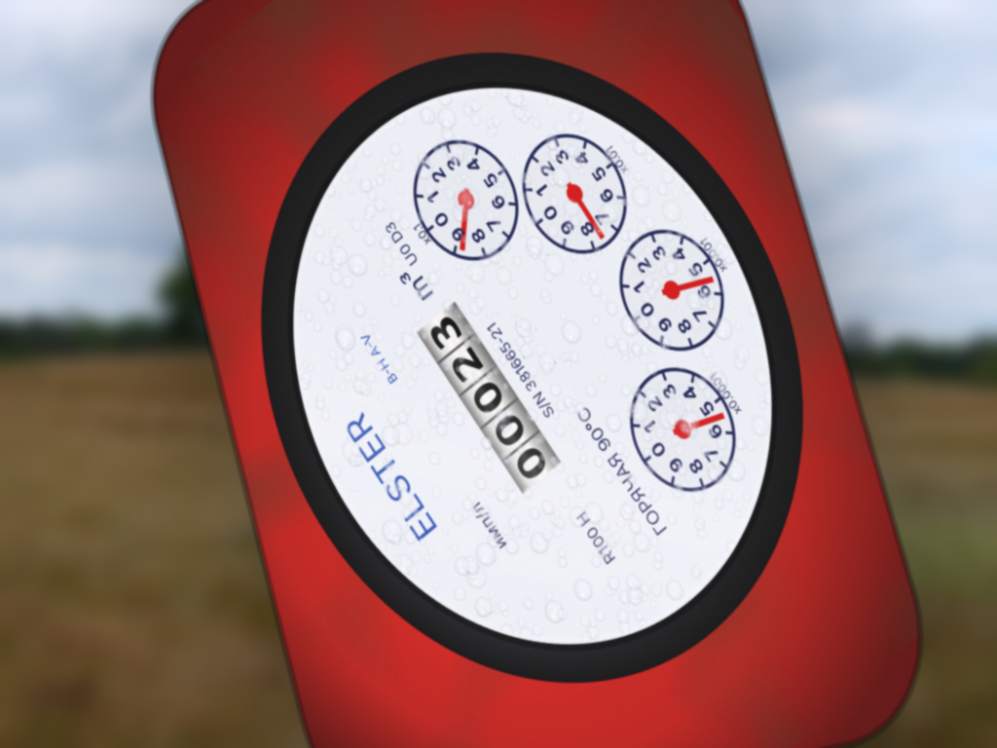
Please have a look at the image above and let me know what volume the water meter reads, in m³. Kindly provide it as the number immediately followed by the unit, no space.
23.8755m³
